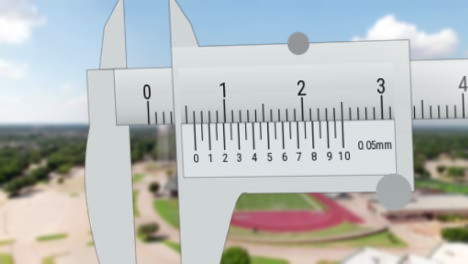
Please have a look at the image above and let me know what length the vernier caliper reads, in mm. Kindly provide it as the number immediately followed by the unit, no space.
6.0mm
